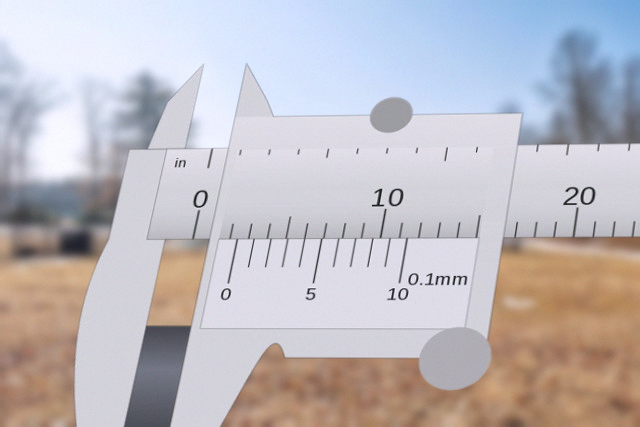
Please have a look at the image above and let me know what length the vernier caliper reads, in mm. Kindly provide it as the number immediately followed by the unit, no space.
2.4mm
